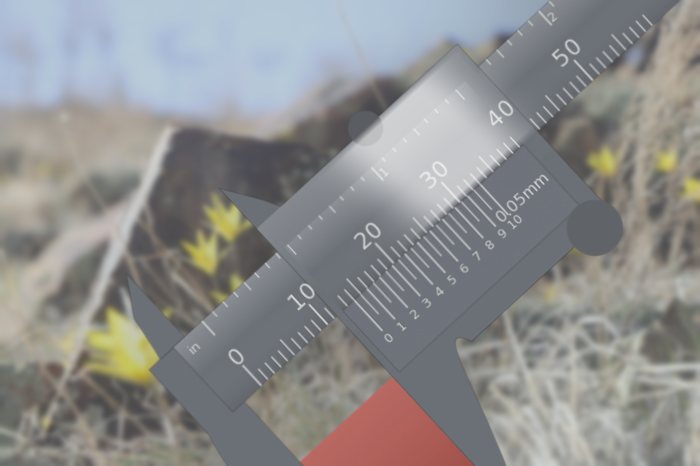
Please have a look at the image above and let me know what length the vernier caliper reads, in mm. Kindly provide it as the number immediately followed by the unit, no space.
14.0mm
